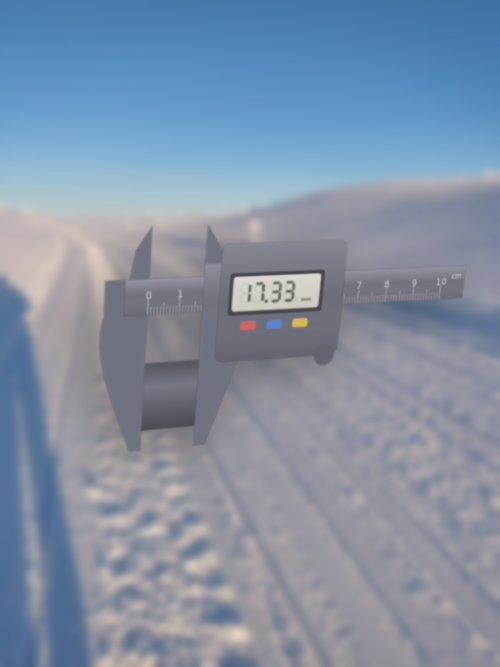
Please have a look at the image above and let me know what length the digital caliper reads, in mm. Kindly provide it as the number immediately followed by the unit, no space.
17.33mm
